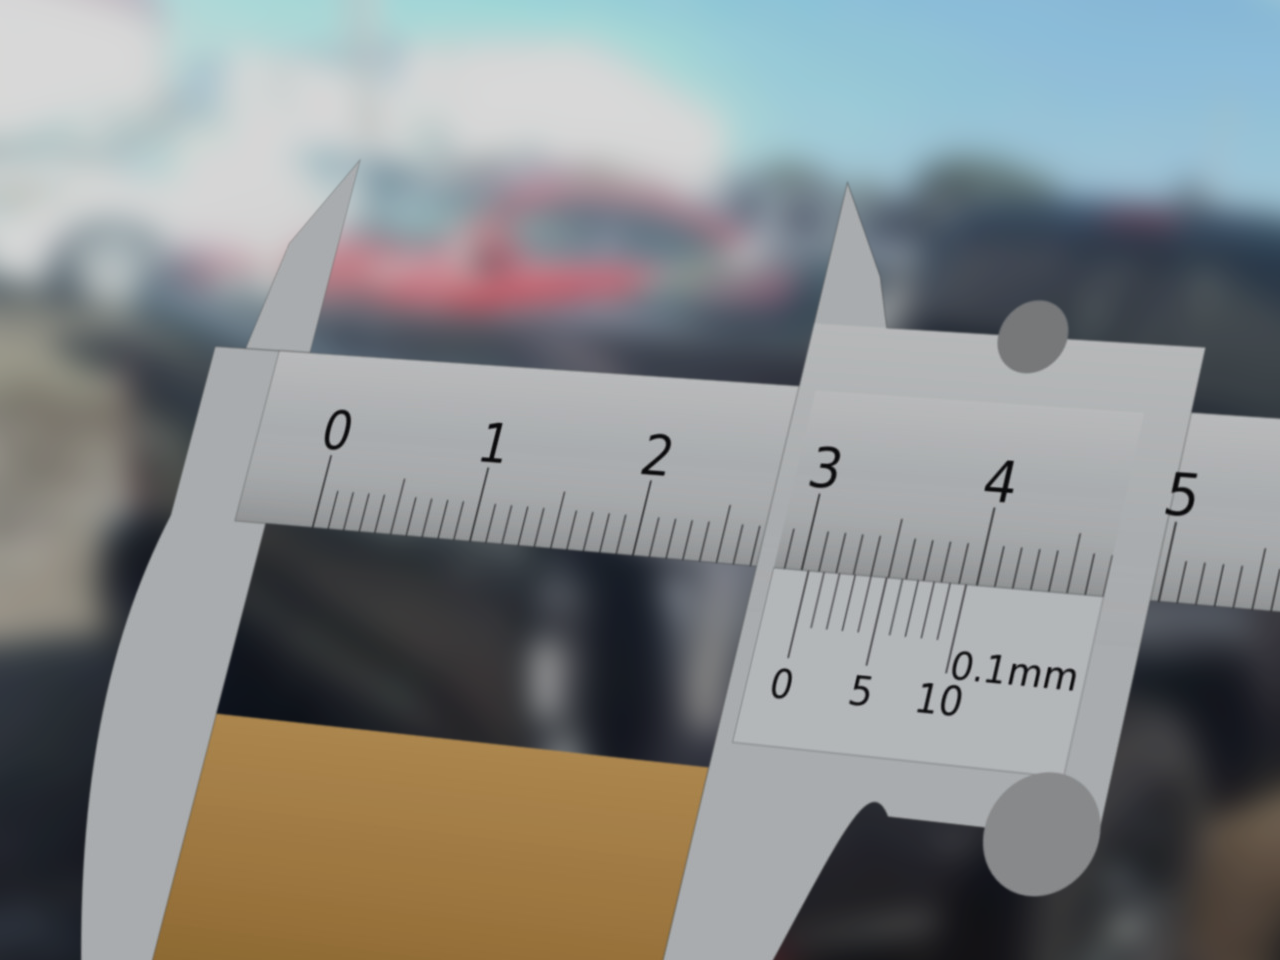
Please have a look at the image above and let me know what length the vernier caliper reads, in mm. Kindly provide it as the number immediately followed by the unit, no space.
30.4mm
